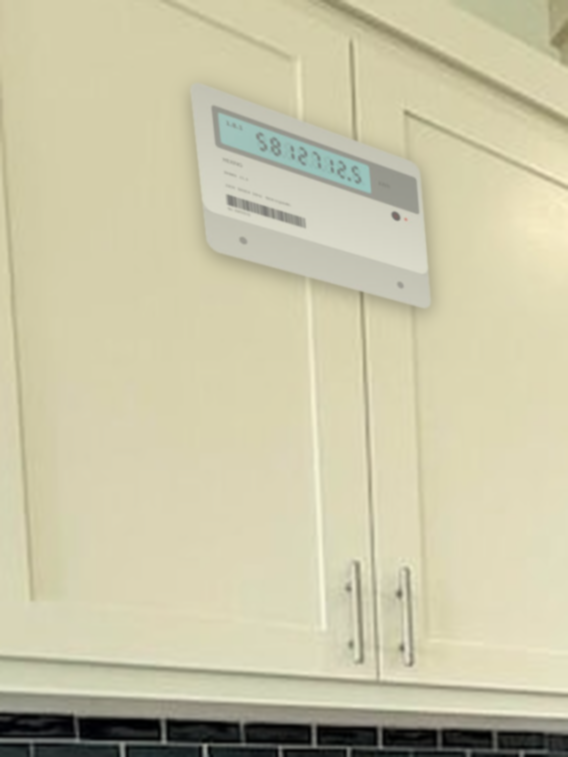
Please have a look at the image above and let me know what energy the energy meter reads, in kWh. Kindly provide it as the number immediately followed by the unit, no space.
5812712.5kWh
